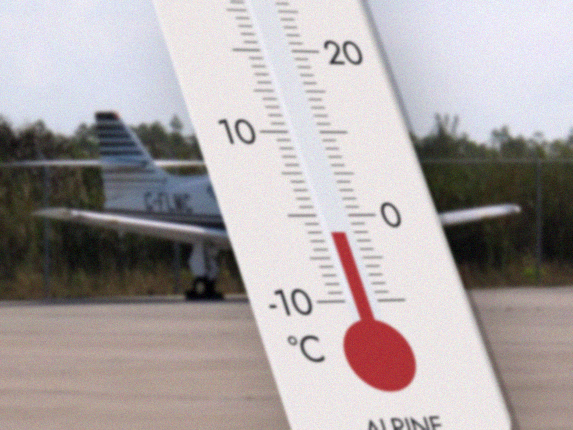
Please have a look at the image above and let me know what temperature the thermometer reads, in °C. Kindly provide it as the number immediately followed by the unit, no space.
-2°C
